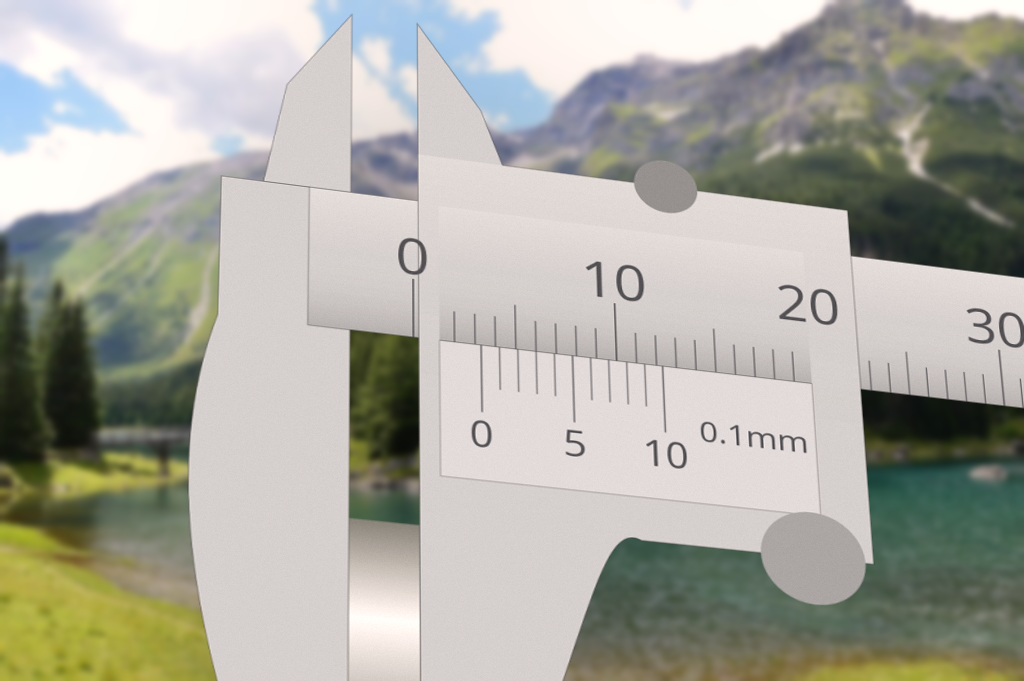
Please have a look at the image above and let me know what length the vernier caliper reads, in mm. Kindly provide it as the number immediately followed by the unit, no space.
3.3mm
